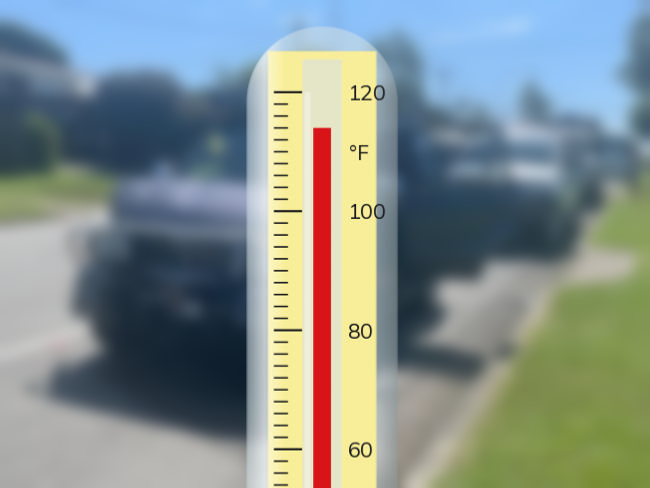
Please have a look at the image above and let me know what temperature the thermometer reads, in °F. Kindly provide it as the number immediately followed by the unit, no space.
114°F
